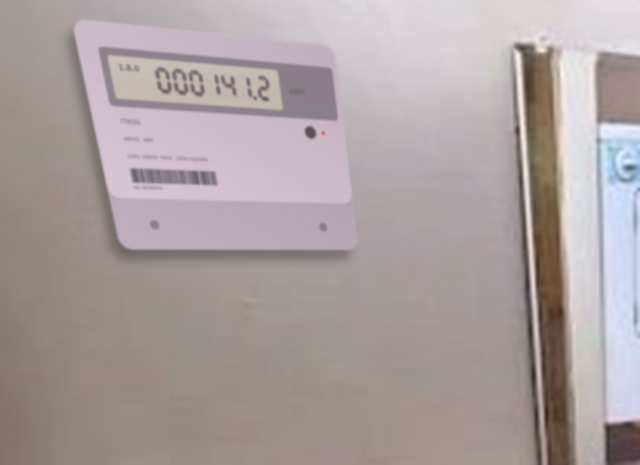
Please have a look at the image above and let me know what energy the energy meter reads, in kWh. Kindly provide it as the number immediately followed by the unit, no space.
141.2kWh
